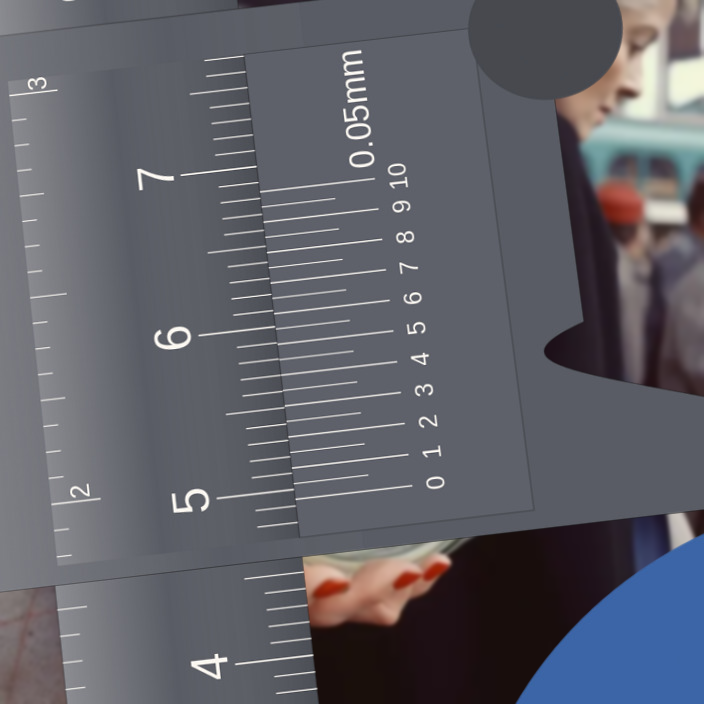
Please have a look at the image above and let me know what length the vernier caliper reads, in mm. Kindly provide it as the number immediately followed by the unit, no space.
49.4mm
